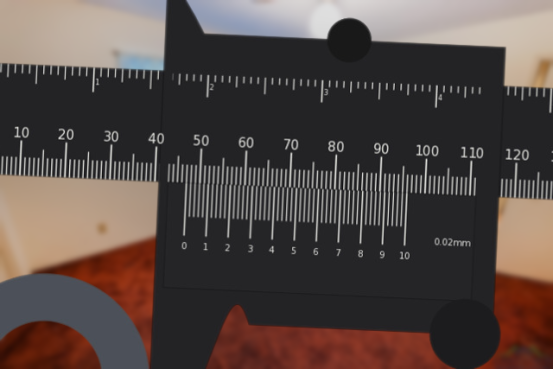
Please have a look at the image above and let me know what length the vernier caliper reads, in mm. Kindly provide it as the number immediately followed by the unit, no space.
47.0mm
